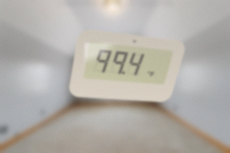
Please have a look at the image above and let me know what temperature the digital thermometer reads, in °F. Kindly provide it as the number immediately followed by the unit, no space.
99.4°F
